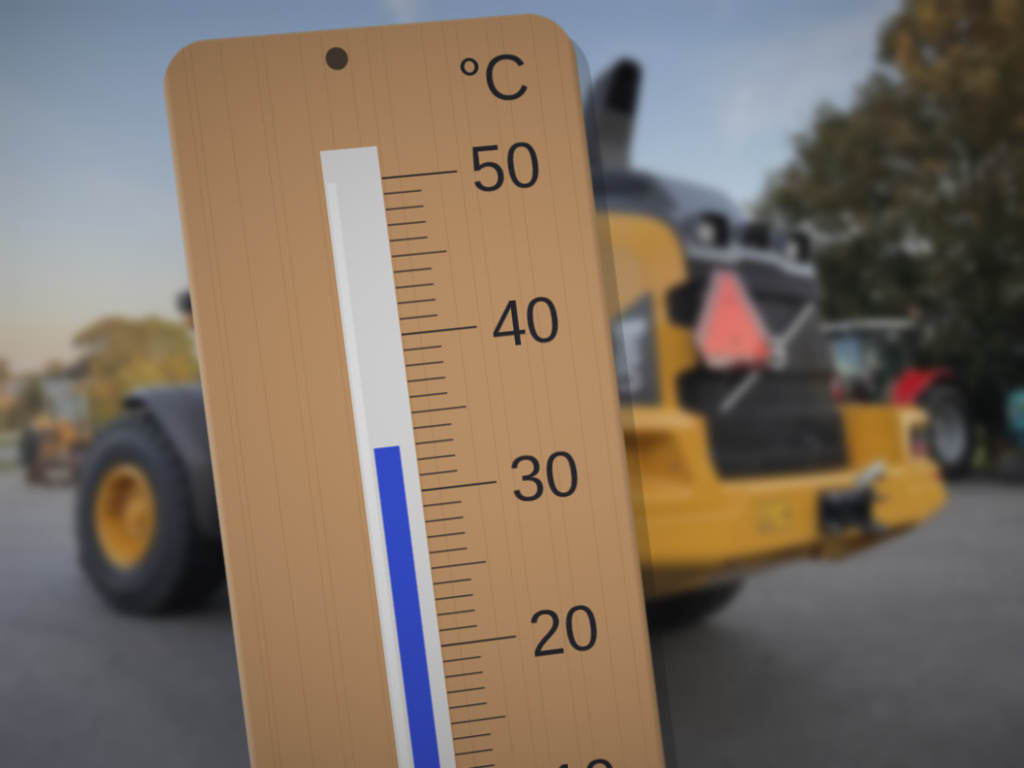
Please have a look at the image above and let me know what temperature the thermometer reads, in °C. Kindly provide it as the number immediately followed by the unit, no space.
33°C
